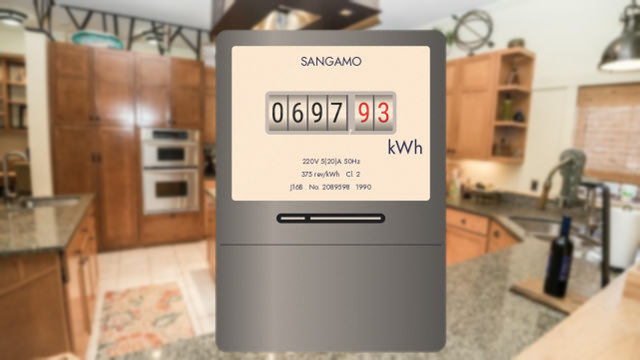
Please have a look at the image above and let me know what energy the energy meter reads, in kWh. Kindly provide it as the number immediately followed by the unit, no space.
697.93kWh
